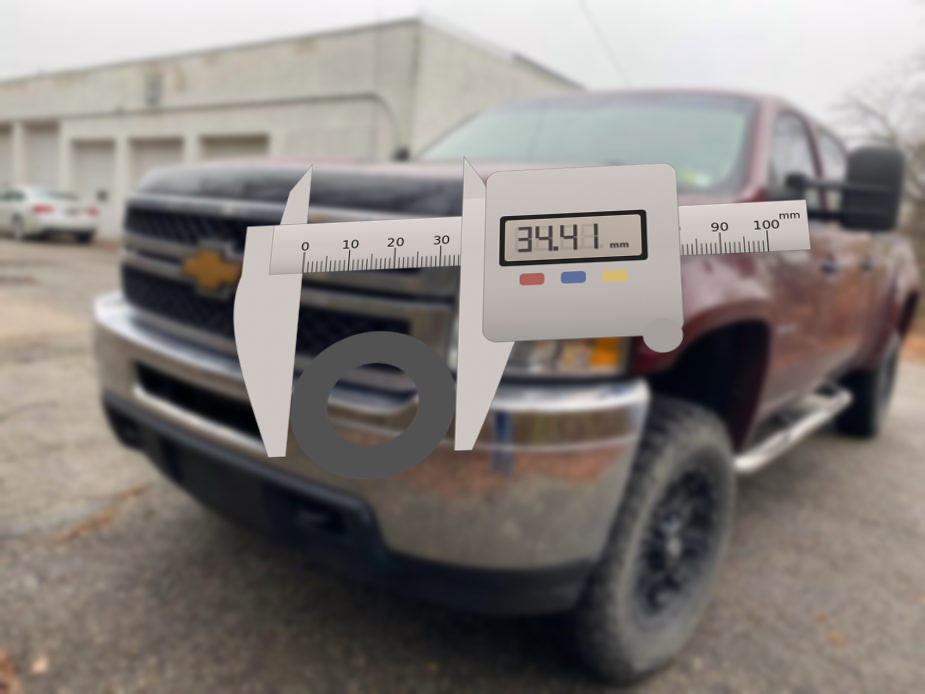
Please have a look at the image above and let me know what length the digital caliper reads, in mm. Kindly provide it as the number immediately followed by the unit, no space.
34.41mm
